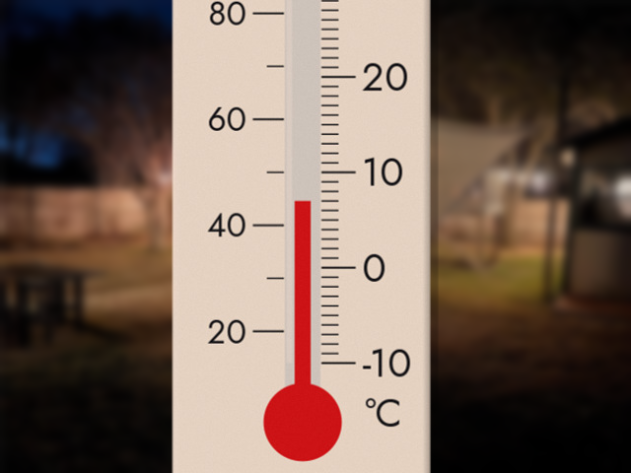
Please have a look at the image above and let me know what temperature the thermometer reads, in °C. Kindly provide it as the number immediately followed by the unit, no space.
7°C
